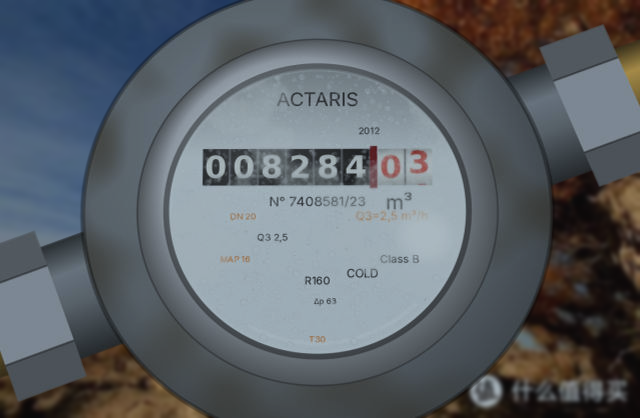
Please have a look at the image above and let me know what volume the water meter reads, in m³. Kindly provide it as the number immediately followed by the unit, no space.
8284.03m³
